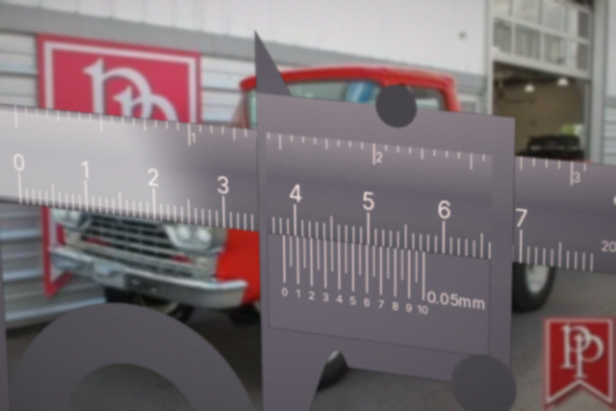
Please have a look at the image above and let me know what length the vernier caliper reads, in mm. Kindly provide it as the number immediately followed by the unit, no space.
38.4mm
